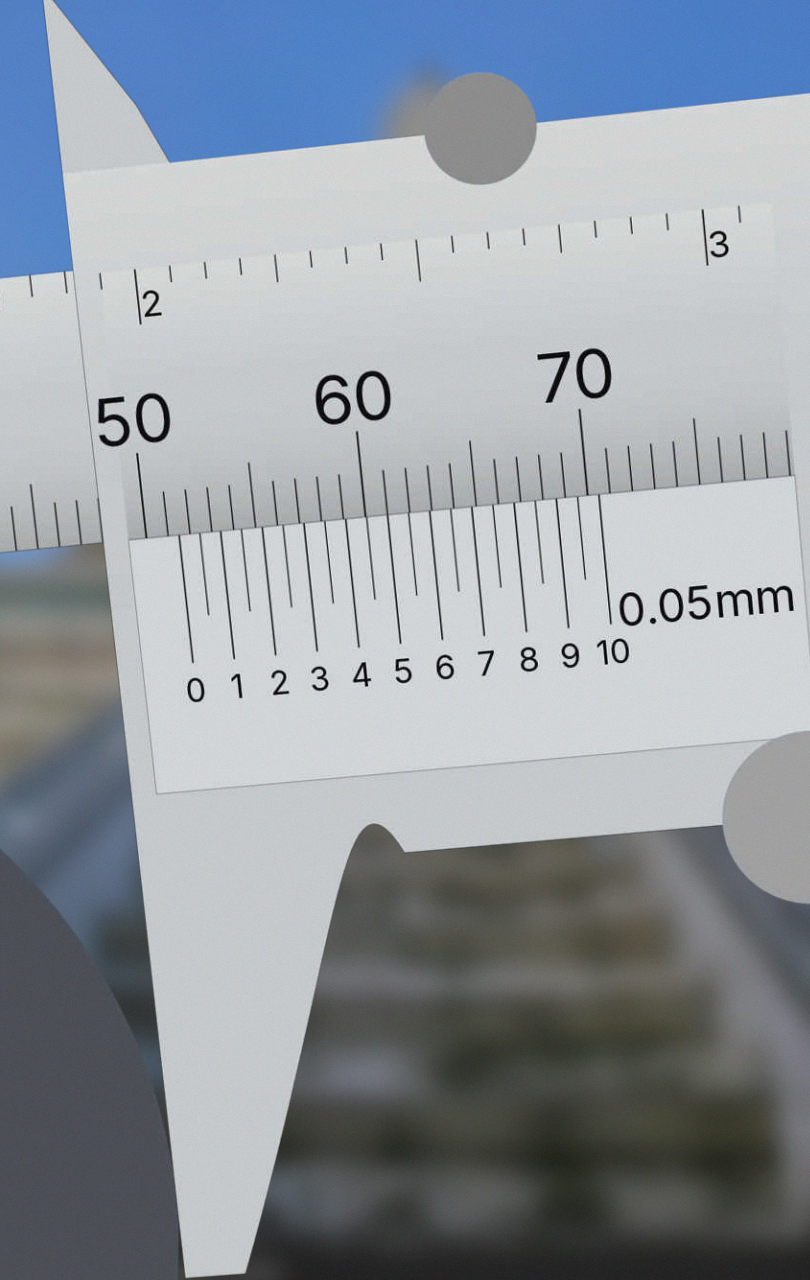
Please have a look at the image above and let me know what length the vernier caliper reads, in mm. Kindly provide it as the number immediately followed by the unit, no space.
51.5mm
